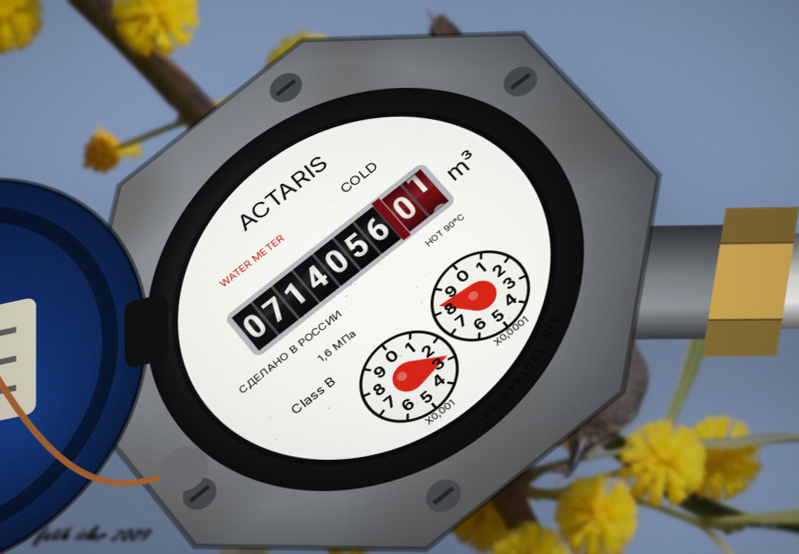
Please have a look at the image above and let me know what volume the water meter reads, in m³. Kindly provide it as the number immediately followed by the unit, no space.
714056.0128m³
